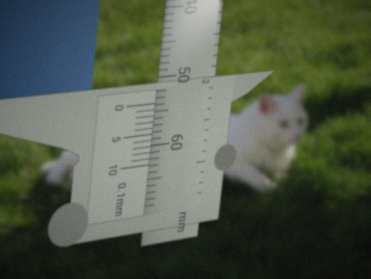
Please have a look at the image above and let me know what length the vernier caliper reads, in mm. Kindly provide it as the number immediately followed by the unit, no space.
53.8mm
